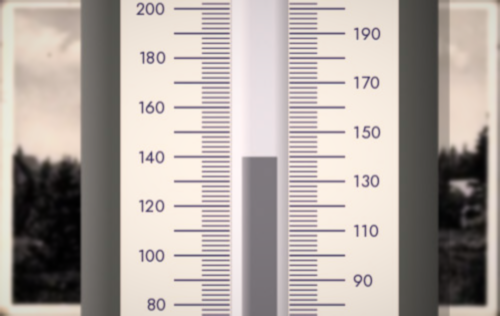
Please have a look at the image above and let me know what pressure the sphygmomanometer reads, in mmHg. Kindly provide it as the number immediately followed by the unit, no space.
140mmHg
